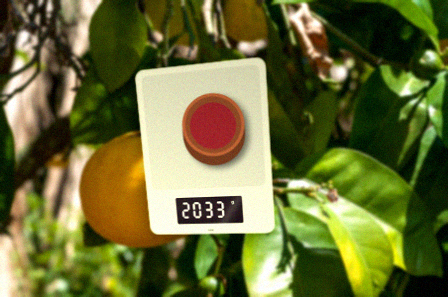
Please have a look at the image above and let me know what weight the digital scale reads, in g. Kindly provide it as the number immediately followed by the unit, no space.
2033g
